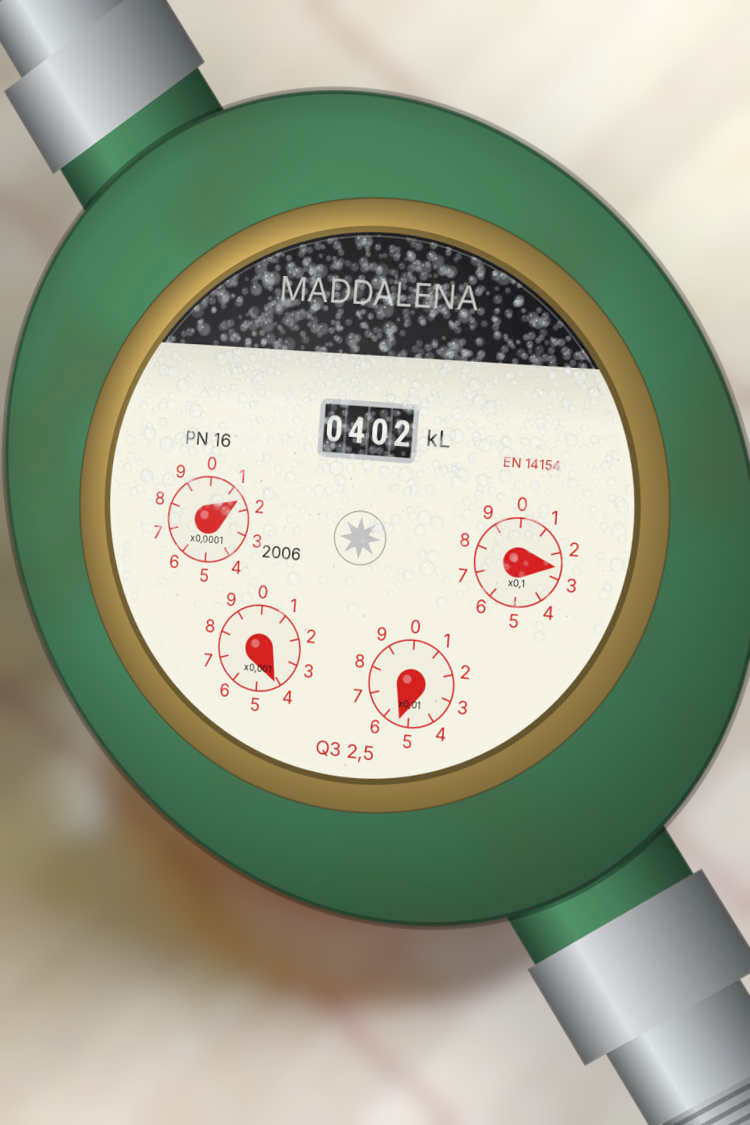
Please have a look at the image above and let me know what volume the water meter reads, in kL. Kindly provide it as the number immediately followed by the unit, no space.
402.2541kL
